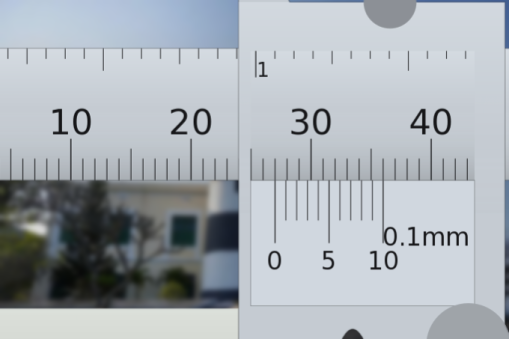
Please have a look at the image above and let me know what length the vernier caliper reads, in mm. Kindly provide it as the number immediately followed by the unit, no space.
27.0mm
